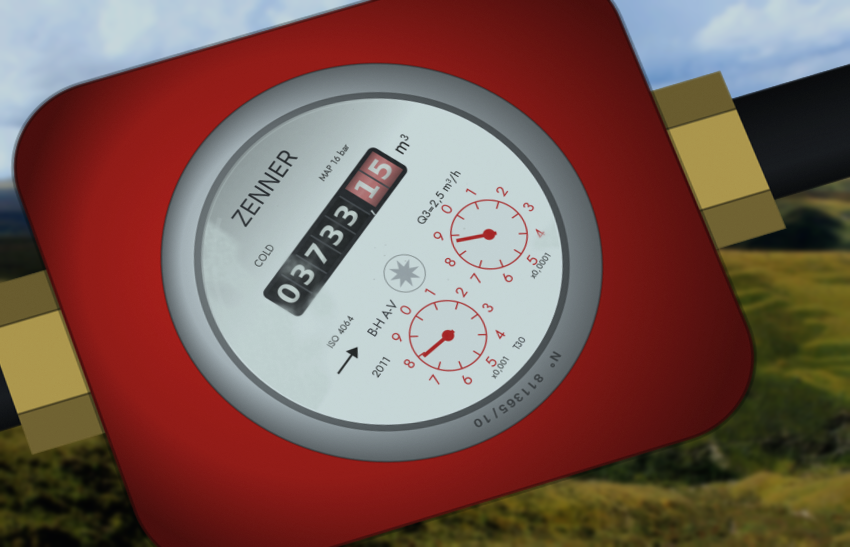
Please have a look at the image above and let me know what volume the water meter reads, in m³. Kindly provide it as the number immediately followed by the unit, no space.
3733.1578m³
